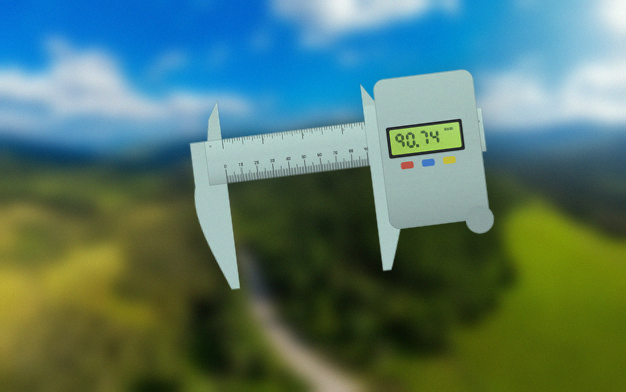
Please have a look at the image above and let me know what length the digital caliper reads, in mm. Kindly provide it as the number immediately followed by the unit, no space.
90.74mm
